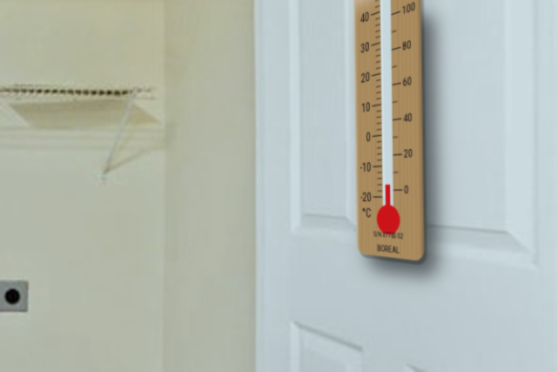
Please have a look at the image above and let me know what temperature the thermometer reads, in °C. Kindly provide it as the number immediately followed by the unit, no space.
-16°C
